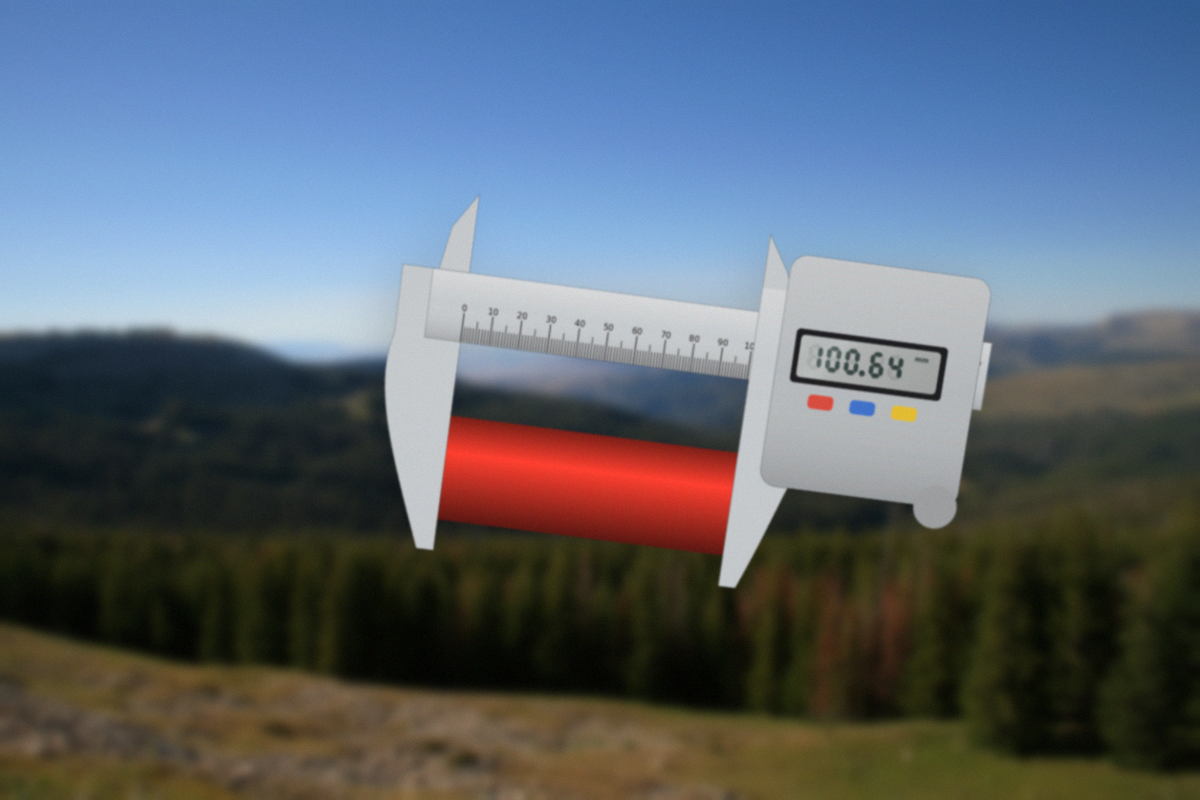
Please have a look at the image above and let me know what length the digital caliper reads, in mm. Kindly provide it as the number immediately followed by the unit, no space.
100.64mm
